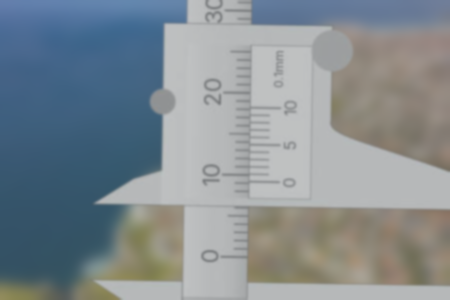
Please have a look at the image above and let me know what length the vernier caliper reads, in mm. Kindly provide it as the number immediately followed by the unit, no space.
9.2mm
